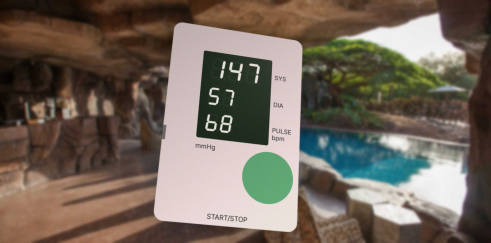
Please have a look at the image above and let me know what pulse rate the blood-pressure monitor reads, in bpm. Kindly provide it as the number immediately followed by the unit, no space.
68bpm
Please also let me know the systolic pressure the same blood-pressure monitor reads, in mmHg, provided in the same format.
147mmHg
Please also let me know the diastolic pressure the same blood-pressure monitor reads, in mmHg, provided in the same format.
57mmHg
